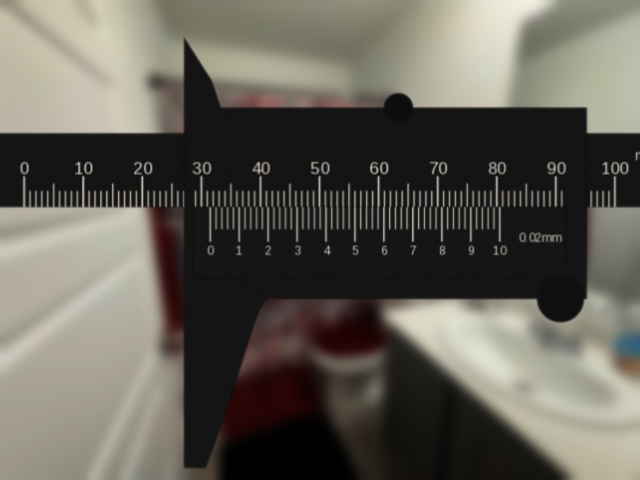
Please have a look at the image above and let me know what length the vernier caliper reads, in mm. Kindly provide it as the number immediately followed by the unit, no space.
31.5mm
